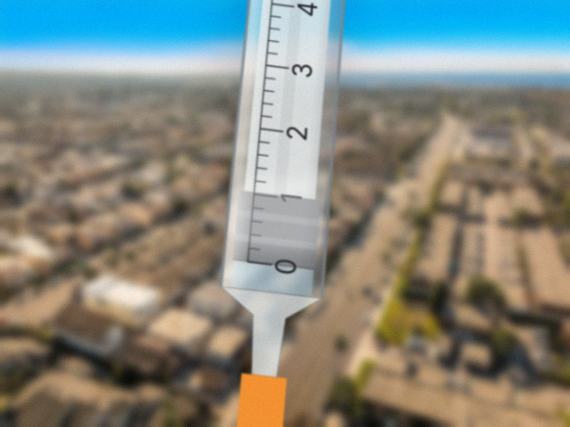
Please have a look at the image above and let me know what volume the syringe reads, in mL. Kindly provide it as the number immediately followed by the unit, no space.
0mL
